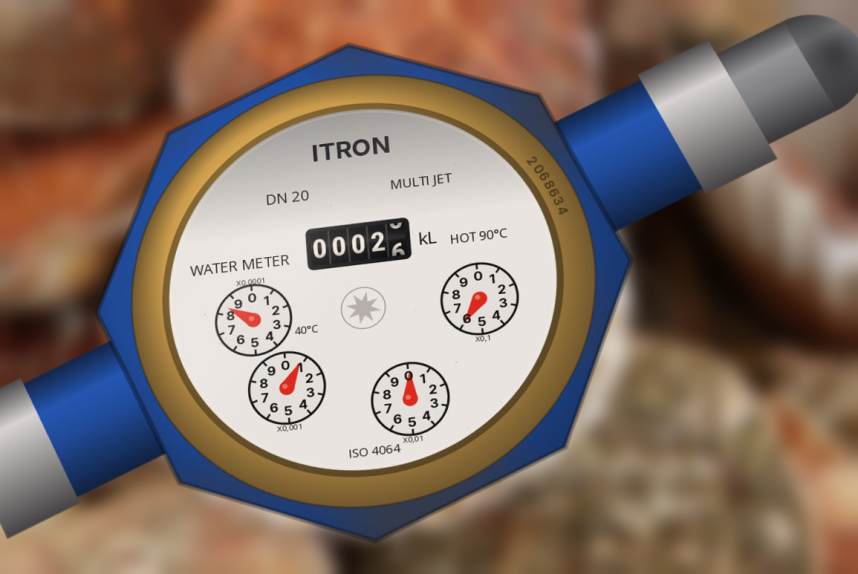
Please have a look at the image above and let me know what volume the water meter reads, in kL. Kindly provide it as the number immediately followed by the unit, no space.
25.6008kL
